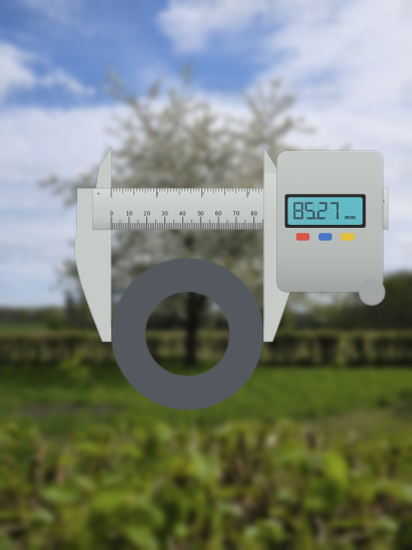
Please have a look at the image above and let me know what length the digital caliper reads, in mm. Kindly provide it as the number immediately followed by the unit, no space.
85.27mm
